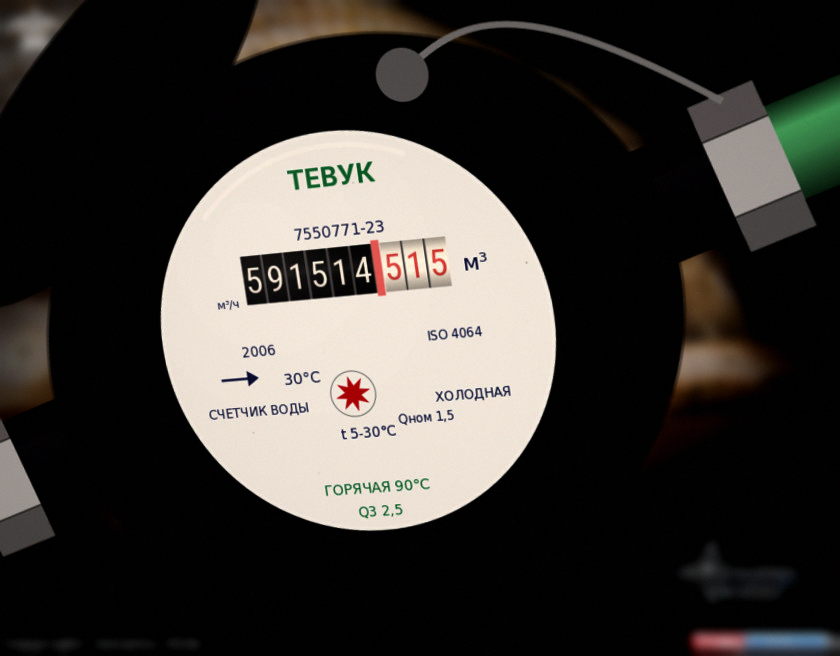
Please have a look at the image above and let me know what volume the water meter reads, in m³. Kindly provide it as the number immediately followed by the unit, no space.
591514.515m³
